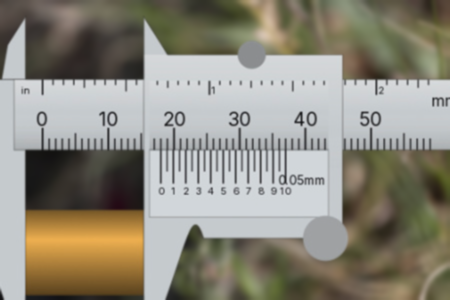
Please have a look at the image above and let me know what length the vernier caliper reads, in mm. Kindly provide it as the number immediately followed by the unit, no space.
18.0mm
